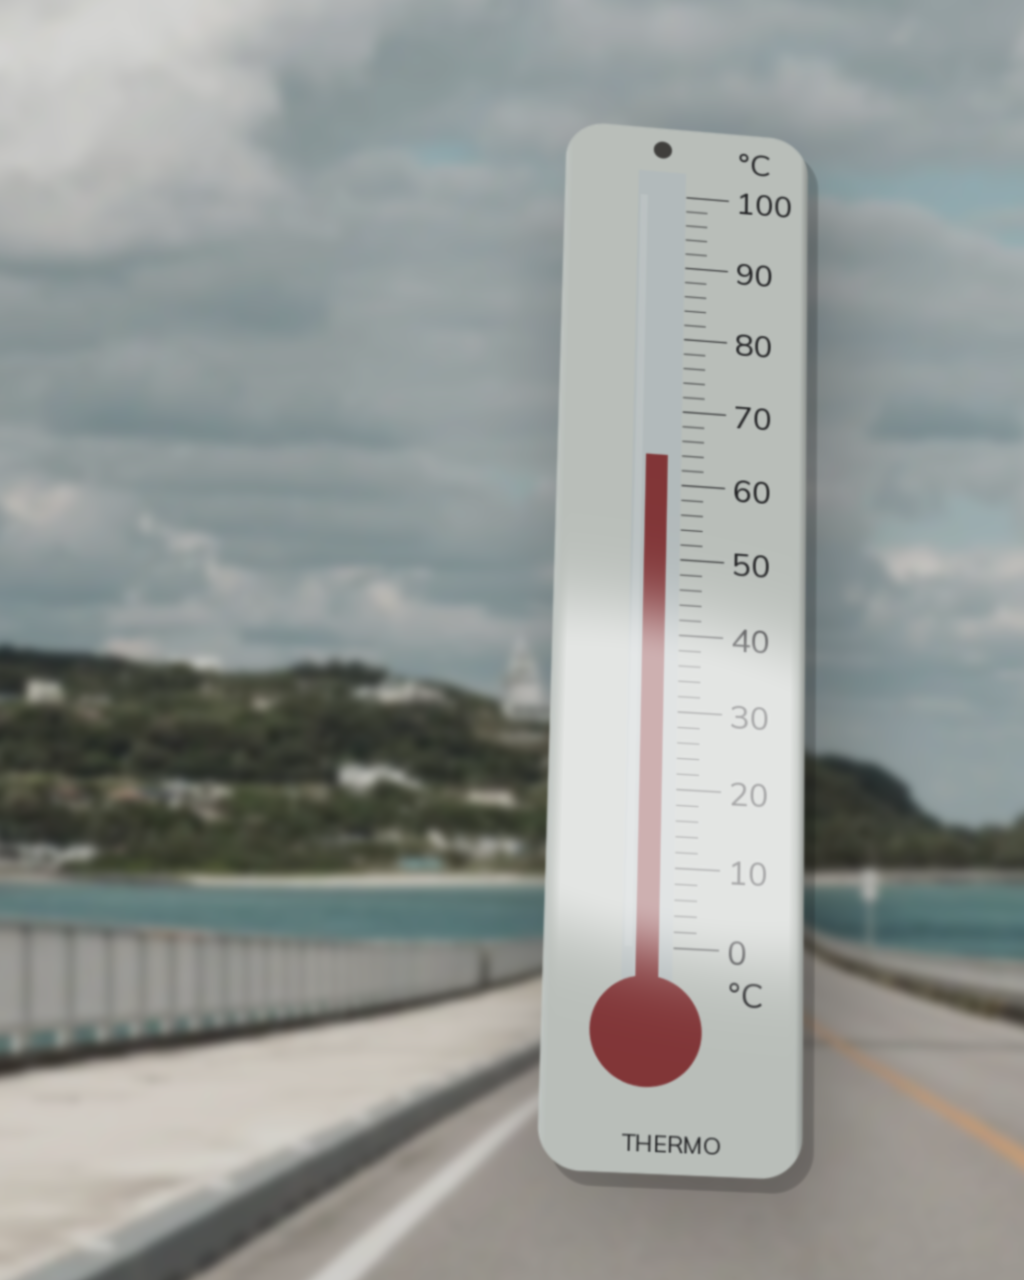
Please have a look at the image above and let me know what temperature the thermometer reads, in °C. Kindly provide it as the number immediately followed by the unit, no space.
64°C
